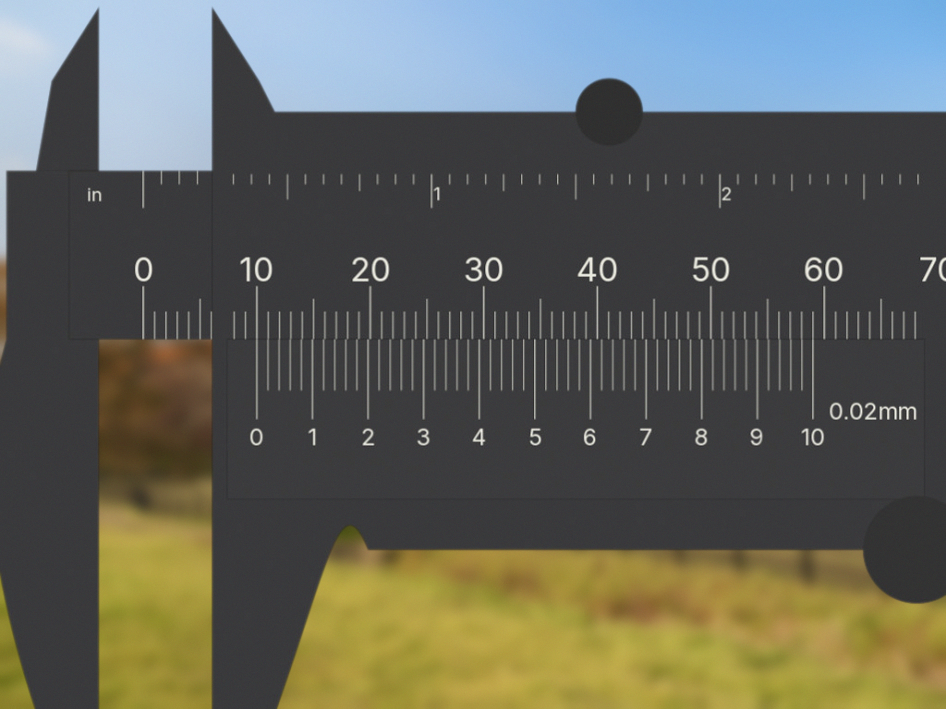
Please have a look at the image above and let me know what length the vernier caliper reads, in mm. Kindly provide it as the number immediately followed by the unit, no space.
10.0mm
